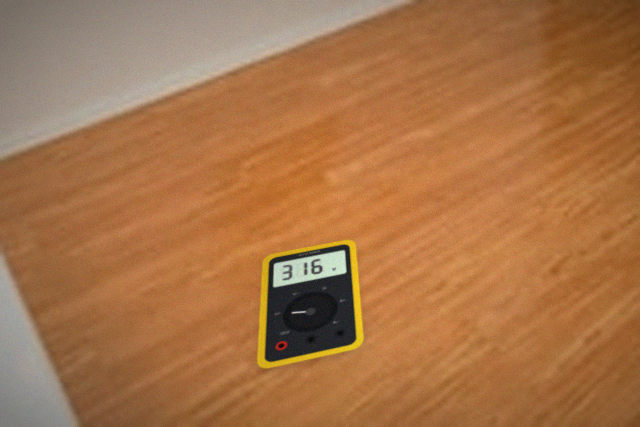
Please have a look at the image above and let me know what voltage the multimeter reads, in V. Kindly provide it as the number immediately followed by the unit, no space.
316V
